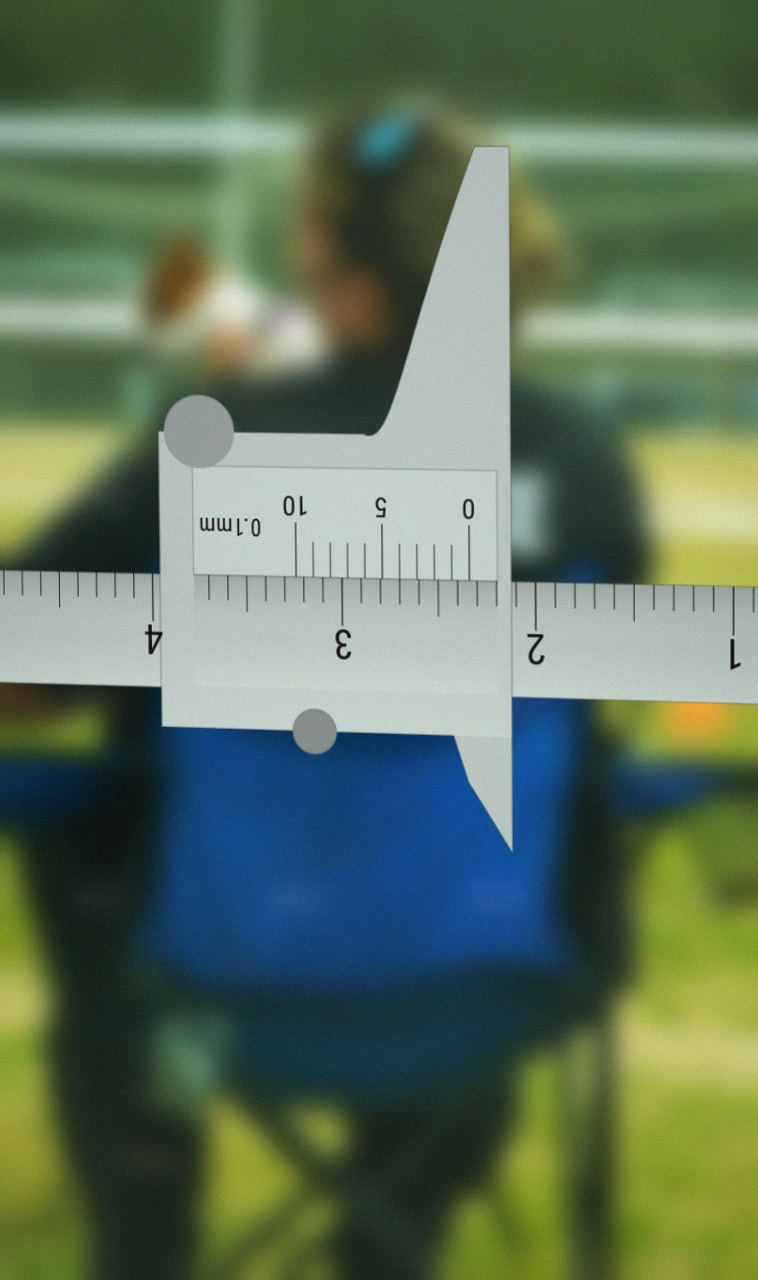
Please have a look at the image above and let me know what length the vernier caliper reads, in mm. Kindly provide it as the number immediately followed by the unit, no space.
23.4mm
